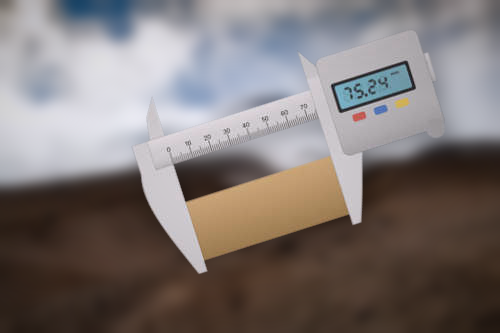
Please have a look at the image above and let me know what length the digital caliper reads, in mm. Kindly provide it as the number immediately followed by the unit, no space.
75.24mm
